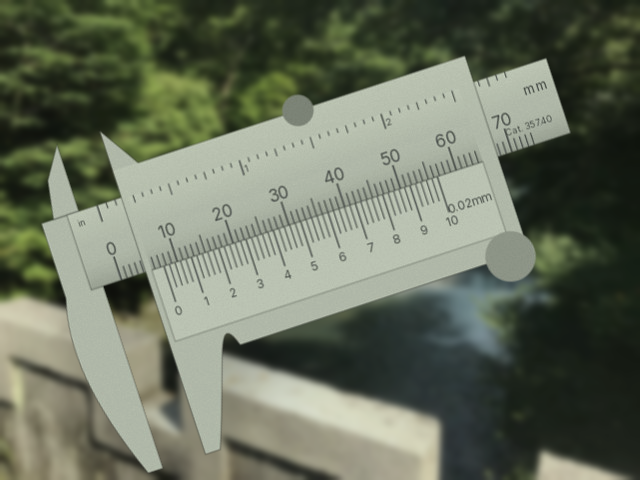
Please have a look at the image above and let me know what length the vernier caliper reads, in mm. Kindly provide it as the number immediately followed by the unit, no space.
7.6mm
